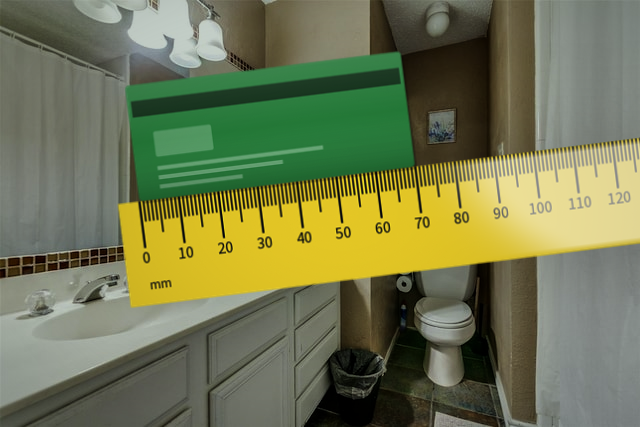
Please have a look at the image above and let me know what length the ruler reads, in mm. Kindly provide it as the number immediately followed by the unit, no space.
70mm
